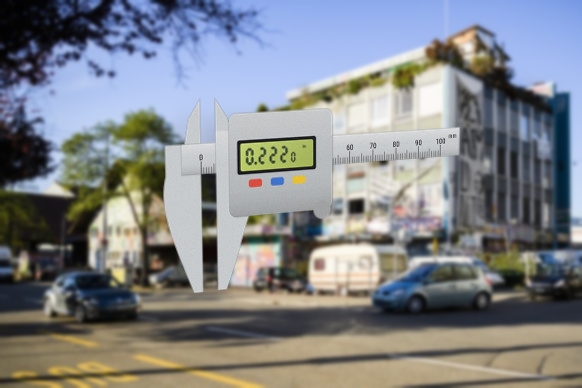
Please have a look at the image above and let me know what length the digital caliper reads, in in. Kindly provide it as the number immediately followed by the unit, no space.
0.2220in
